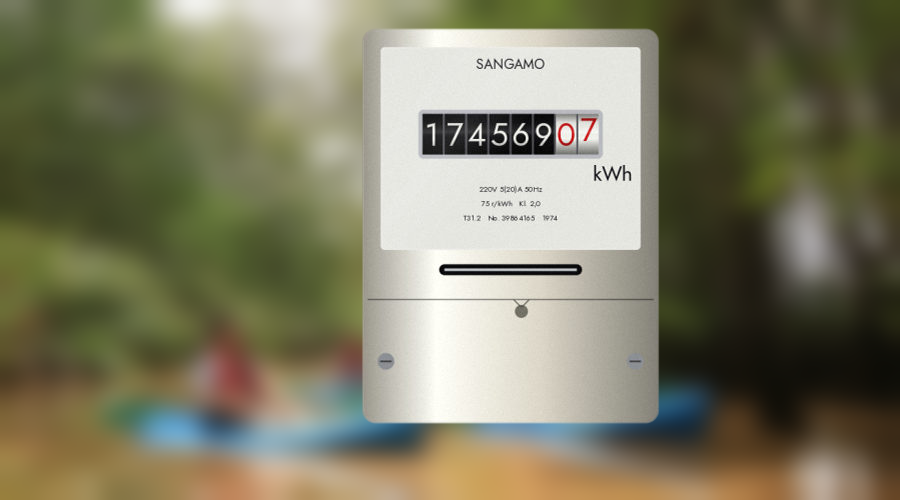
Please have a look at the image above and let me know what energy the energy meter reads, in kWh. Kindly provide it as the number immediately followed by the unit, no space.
174569.07kWh
